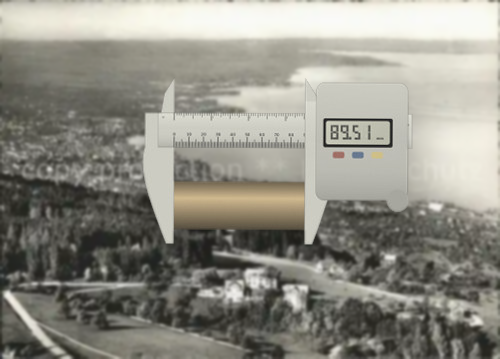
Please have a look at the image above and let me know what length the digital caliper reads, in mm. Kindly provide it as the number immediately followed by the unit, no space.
89.51mm
